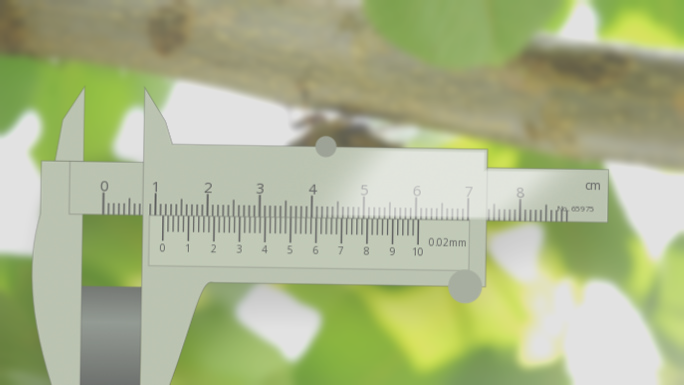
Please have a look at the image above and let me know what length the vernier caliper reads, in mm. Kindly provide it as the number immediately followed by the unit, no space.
11.5mm
